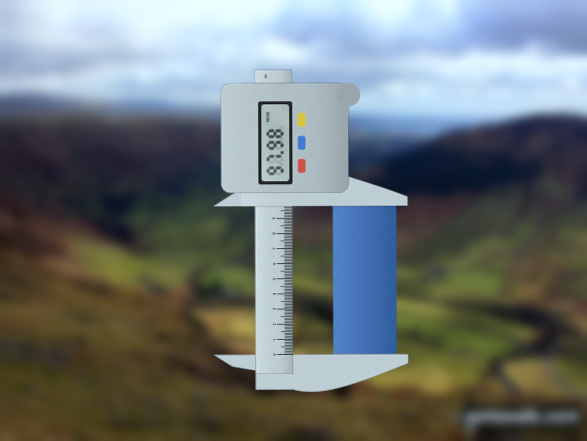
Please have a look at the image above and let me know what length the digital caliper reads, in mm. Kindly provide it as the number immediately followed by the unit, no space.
97.98mm
